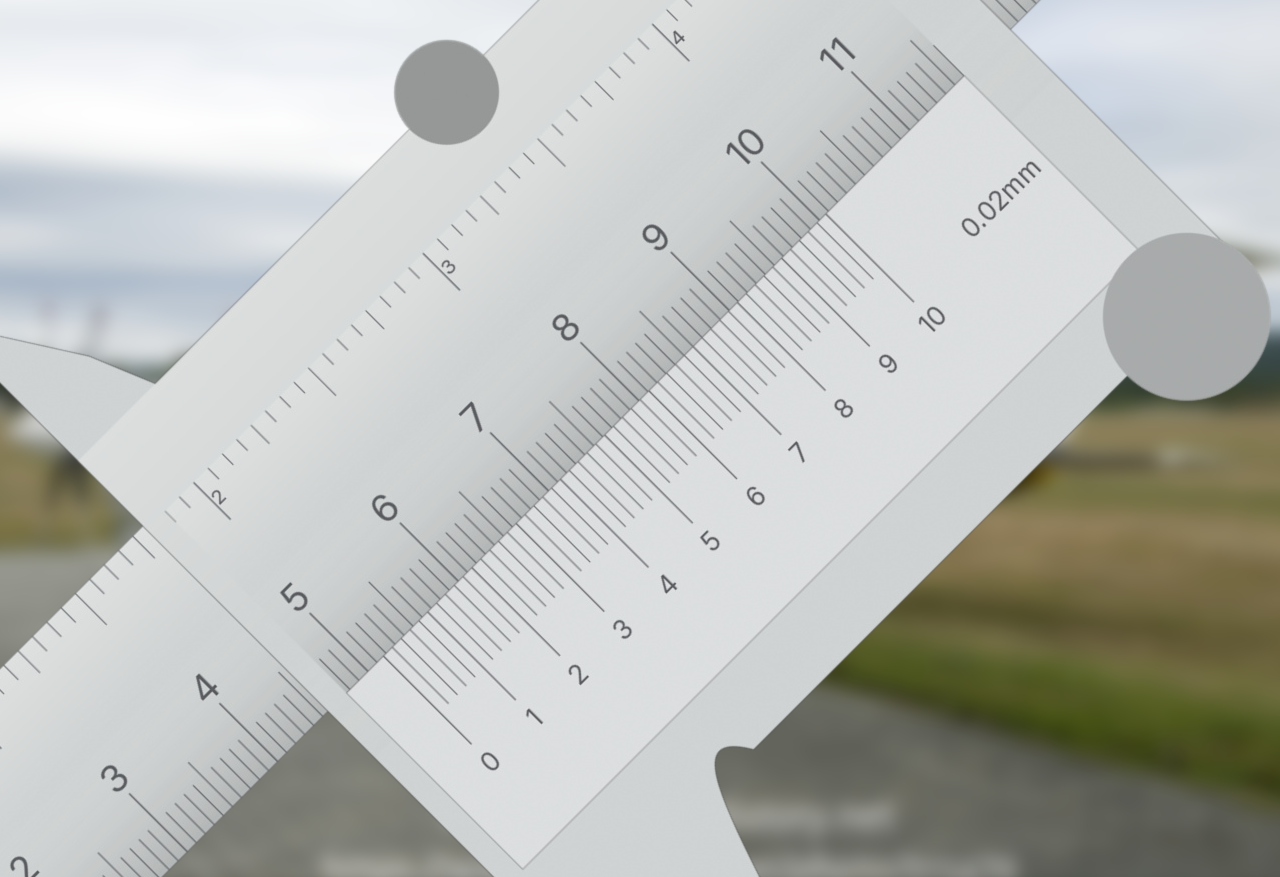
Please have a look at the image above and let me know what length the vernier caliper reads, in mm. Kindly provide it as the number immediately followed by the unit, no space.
51.7mm
